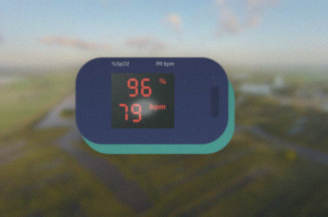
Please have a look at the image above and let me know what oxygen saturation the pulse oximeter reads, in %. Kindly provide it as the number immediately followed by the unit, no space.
96%
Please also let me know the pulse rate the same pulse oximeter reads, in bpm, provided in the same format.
79bpm
